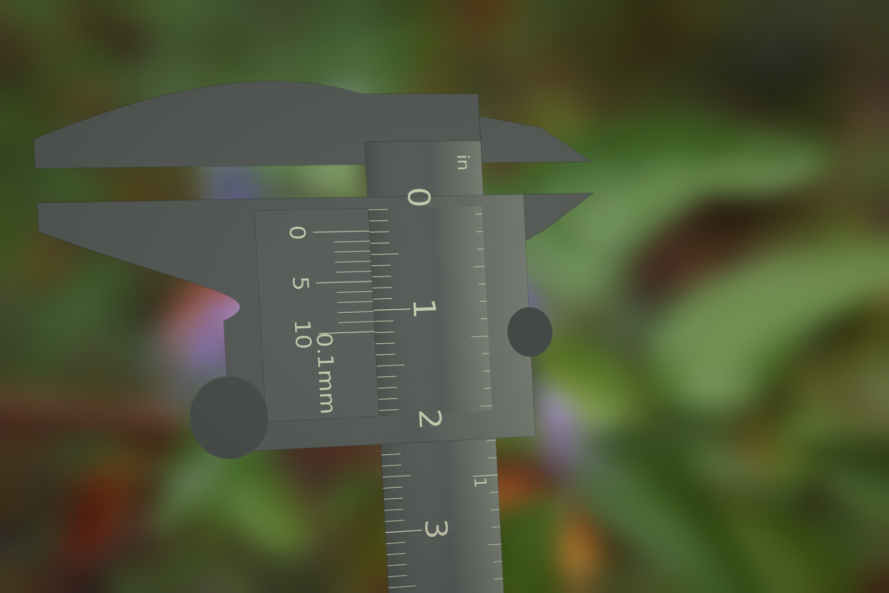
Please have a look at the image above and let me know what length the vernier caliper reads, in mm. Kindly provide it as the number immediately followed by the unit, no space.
2.9mm
